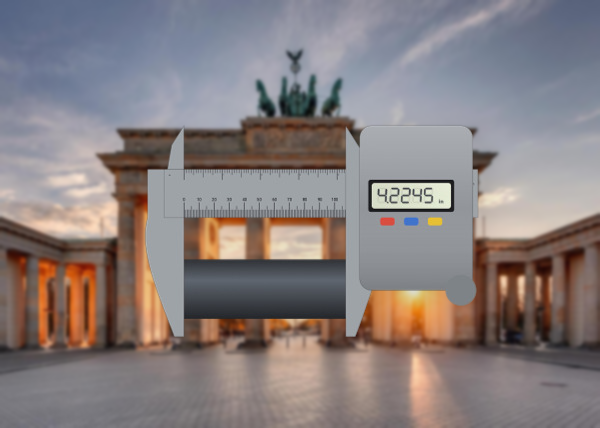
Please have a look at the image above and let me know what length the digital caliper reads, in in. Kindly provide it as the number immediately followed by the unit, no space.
4.2245in
